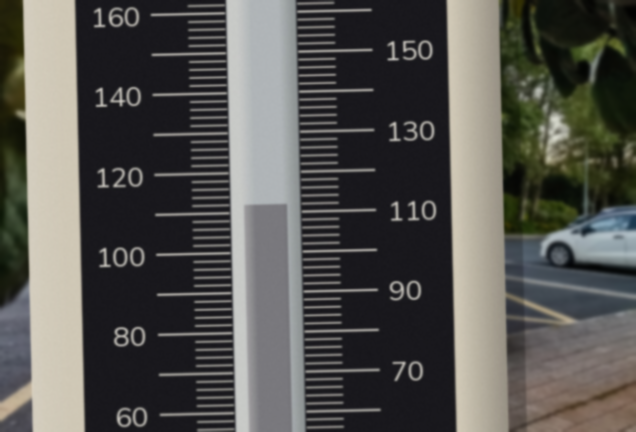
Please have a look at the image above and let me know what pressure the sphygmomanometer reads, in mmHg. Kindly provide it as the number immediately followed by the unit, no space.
112mmHg
